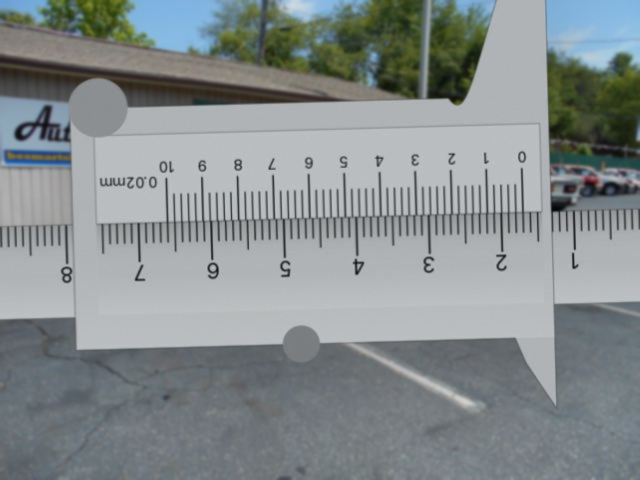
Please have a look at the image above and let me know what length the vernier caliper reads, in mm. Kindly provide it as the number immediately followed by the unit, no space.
17.0mm
